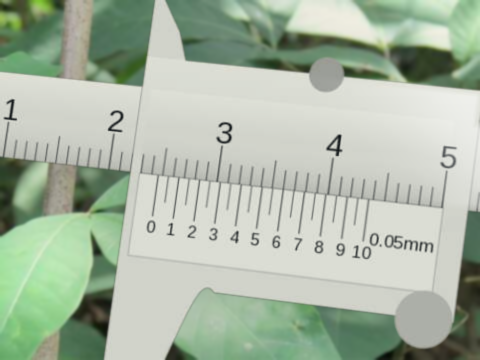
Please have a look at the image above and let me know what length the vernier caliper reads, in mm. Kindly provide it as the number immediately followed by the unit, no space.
24.6mm
